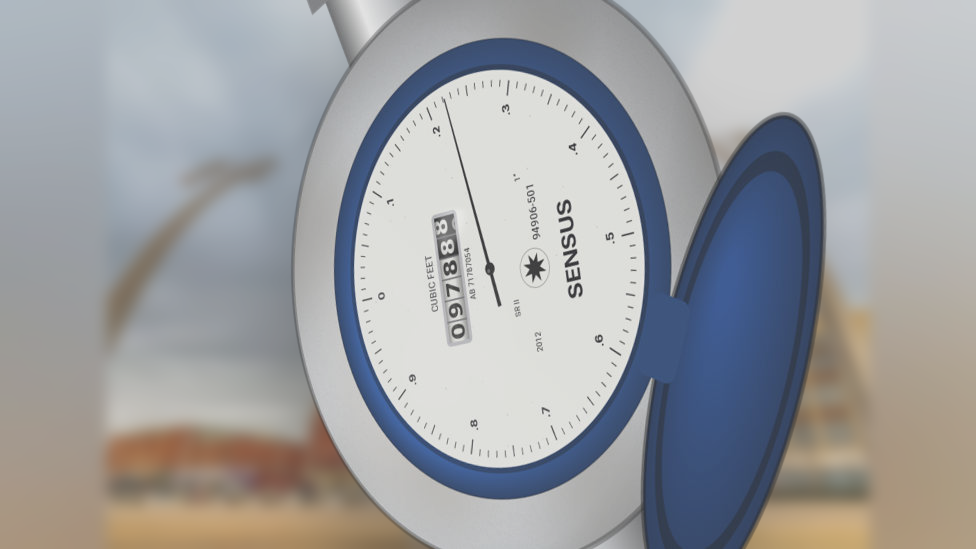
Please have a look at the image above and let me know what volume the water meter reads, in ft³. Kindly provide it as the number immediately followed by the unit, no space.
97888.22ft³
